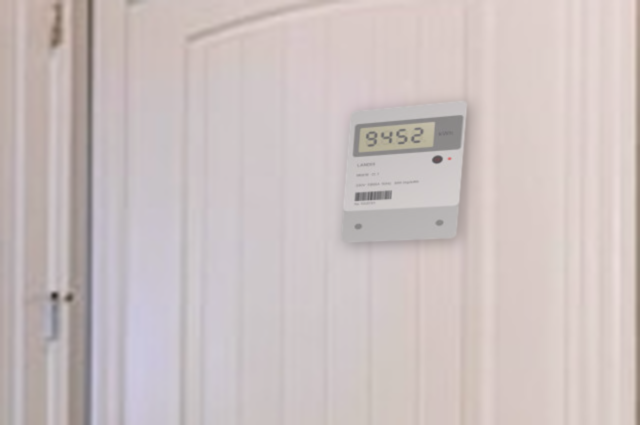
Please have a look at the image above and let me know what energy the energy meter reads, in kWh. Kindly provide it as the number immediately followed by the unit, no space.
9452kWh
